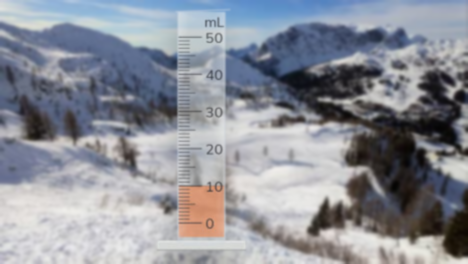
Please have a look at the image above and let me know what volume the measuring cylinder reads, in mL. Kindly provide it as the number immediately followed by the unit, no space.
10mL
